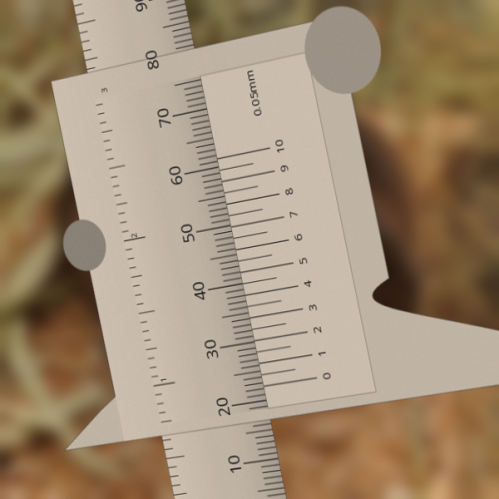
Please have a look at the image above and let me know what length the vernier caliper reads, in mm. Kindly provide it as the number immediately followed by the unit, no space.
22.4mm
